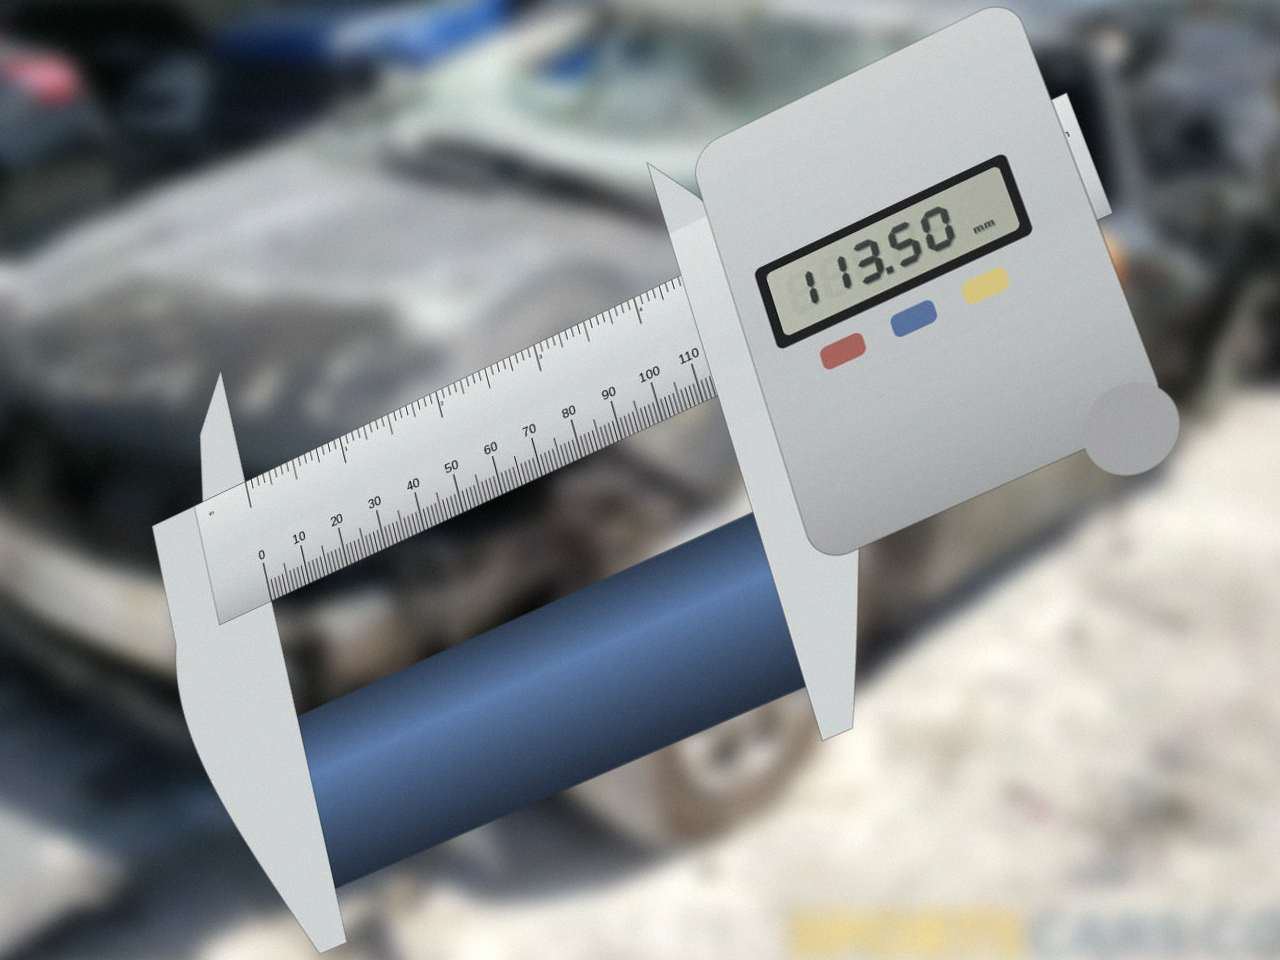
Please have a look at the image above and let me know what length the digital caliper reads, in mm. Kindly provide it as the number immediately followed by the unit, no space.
113.50mm
